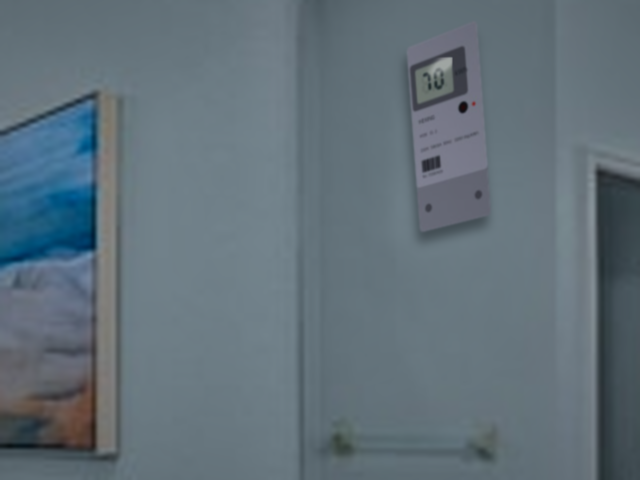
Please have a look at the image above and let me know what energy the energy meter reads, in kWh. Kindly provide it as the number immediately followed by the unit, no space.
70kWh
